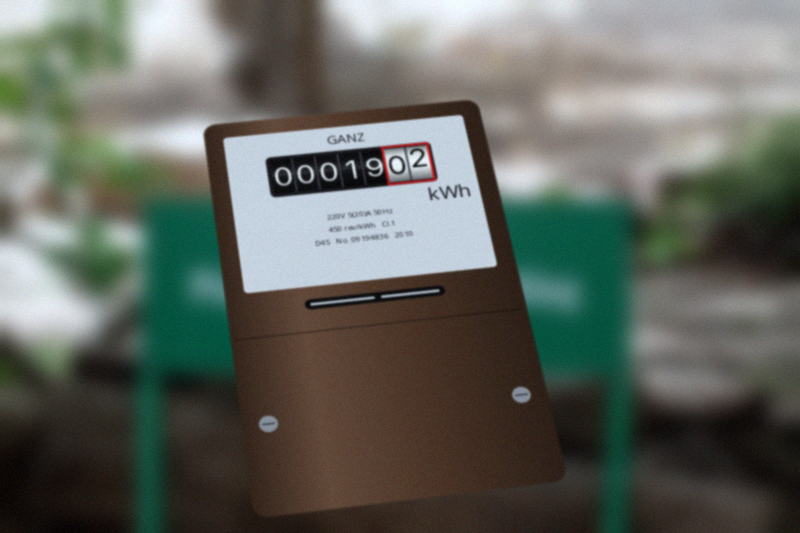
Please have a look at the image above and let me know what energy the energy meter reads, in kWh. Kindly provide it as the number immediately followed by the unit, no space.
19.02kWh
